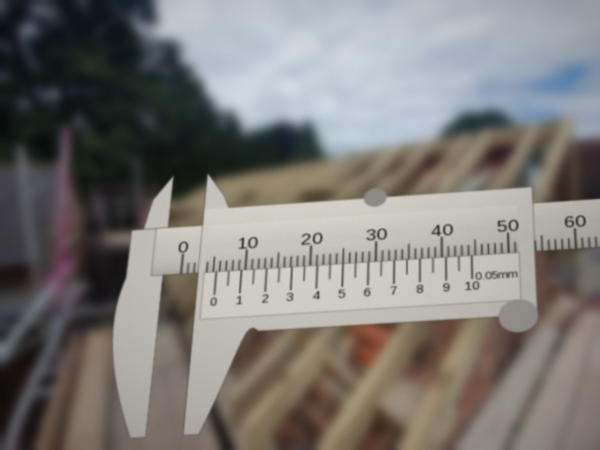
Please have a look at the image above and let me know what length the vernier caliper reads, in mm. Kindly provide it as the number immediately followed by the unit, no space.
5.5mm
